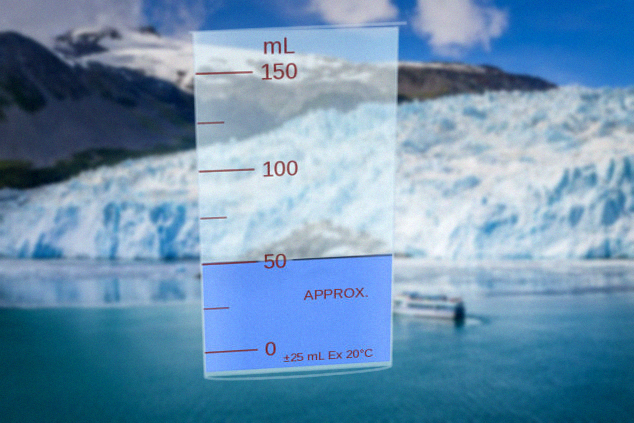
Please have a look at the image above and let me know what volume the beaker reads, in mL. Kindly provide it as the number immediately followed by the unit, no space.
50mL
